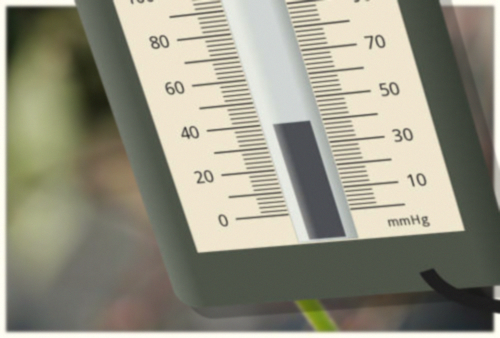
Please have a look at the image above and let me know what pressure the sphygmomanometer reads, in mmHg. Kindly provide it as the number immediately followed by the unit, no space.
40mmHg
